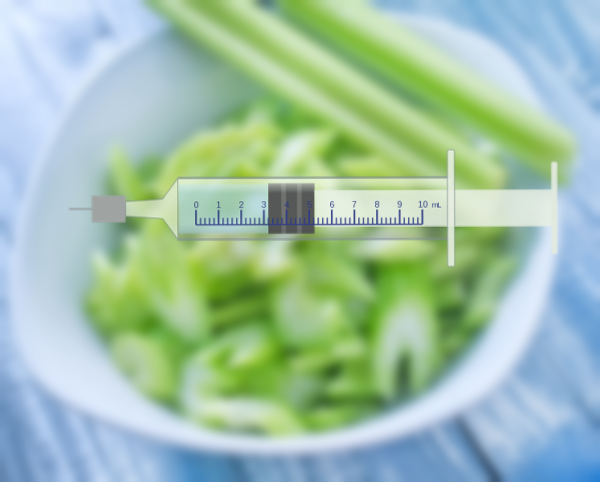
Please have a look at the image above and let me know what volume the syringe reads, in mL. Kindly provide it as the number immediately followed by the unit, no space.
3.2mL
